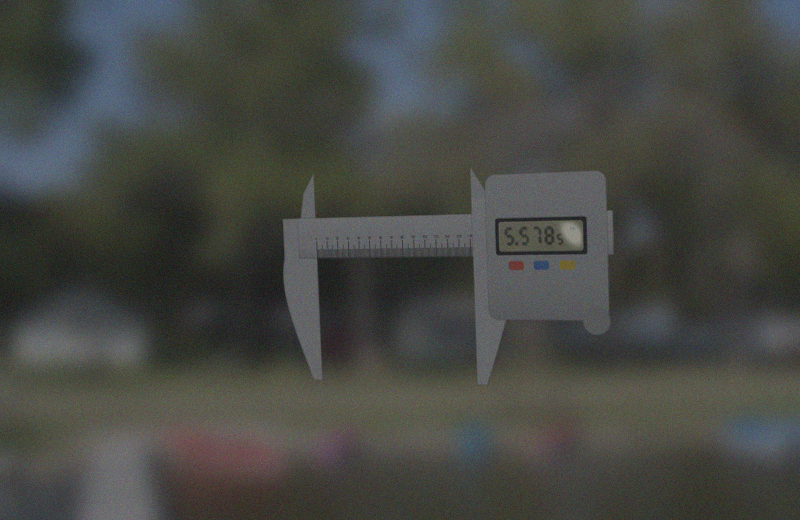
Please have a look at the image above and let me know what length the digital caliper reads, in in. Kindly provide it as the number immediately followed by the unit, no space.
5.5785in
